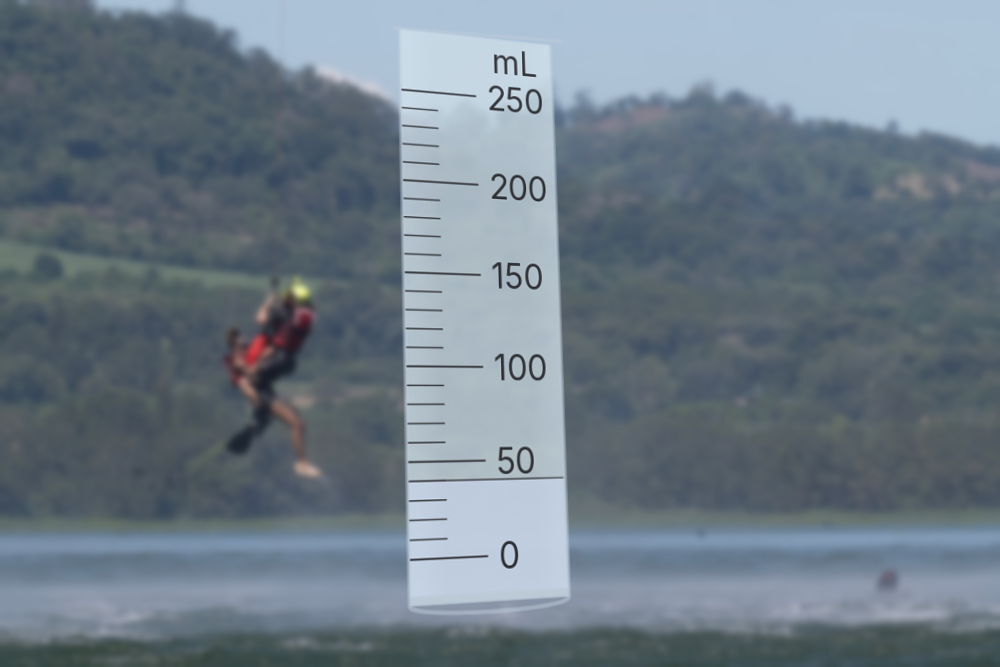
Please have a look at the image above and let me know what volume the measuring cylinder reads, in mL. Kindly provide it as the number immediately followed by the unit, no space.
40mL
